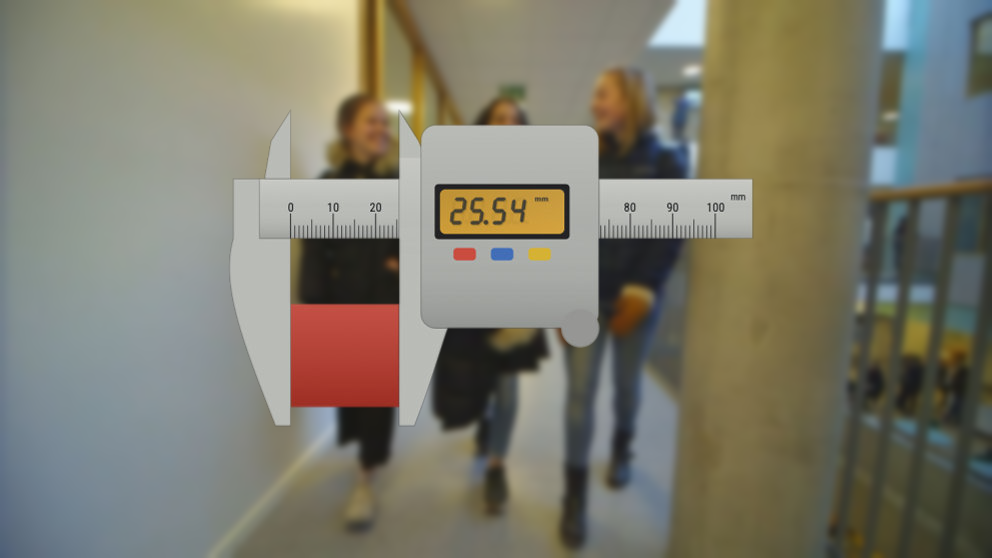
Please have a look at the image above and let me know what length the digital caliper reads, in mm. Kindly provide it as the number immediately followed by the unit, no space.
25.54mm
